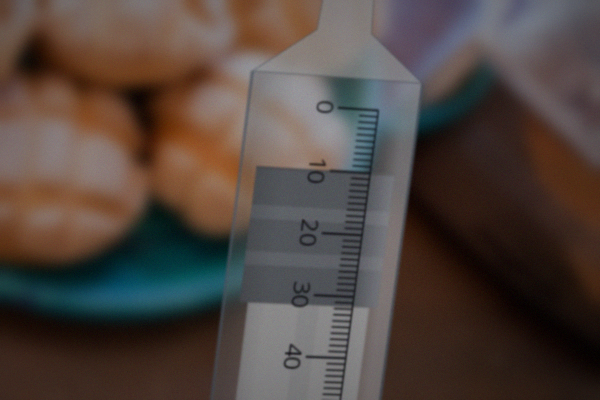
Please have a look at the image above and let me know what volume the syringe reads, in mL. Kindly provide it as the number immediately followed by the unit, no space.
10mL
